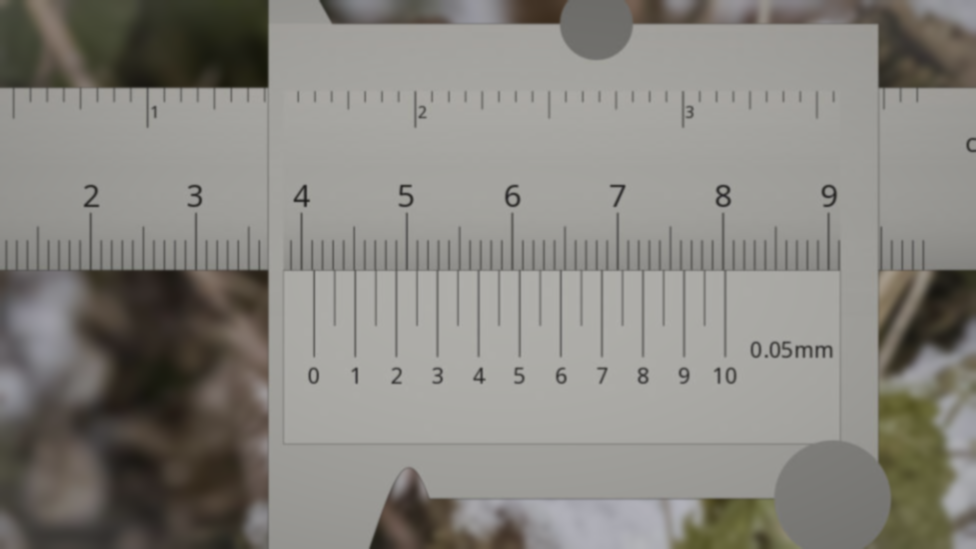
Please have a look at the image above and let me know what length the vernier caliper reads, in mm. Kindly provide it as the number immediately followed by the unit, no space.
41.2mm
